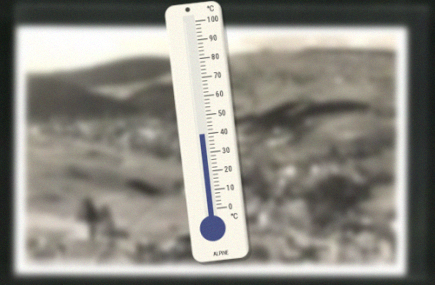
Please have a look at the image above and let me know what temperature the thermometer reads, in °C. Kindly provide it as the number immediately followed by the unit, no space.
40°C
